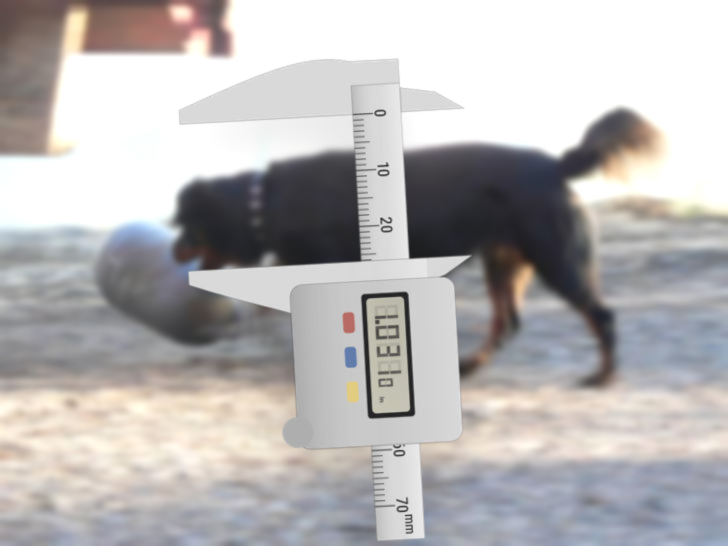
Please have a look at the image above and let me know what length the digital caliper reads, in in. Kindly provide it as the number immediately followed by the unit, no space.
1.0310in
